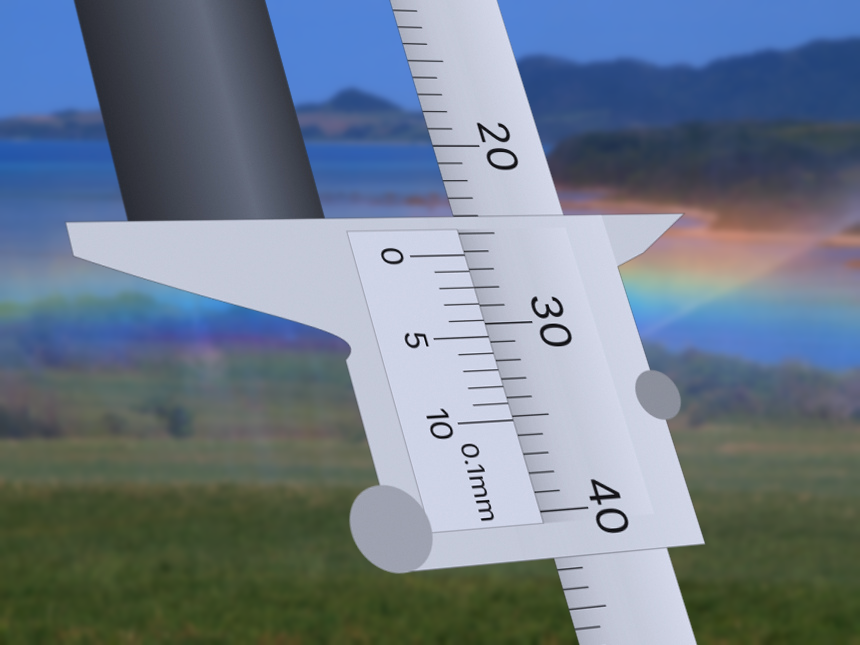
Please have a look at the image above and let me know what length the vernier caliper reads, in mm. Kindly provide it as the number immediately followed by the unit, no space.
26.2mm
